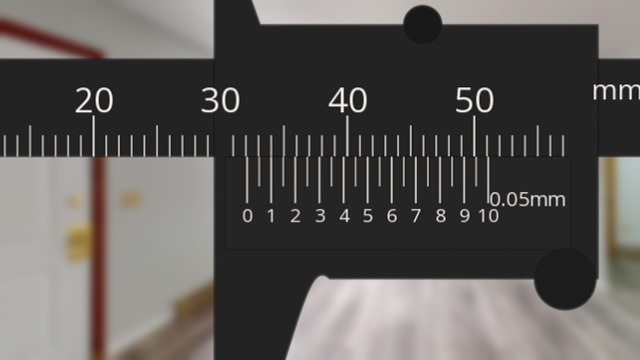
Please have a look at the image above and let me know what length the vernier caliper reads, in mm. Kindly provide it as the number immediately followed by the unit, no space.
32.1mm
